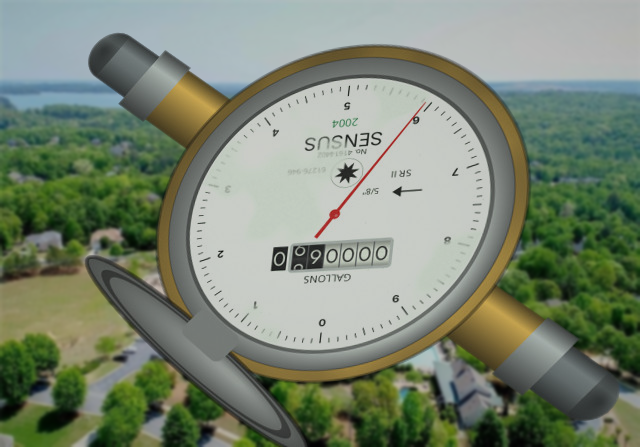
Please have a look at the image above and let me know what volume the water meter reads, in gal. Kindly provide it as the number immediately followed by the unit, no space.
685.9gal
